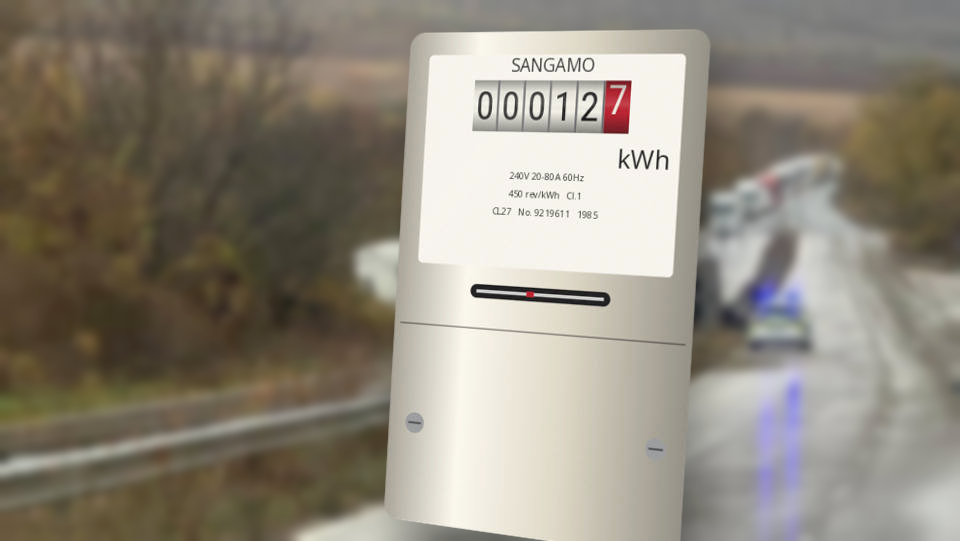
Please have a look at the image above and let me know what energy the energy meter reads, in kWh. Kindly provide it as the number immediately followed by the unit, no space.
12.7kWh
